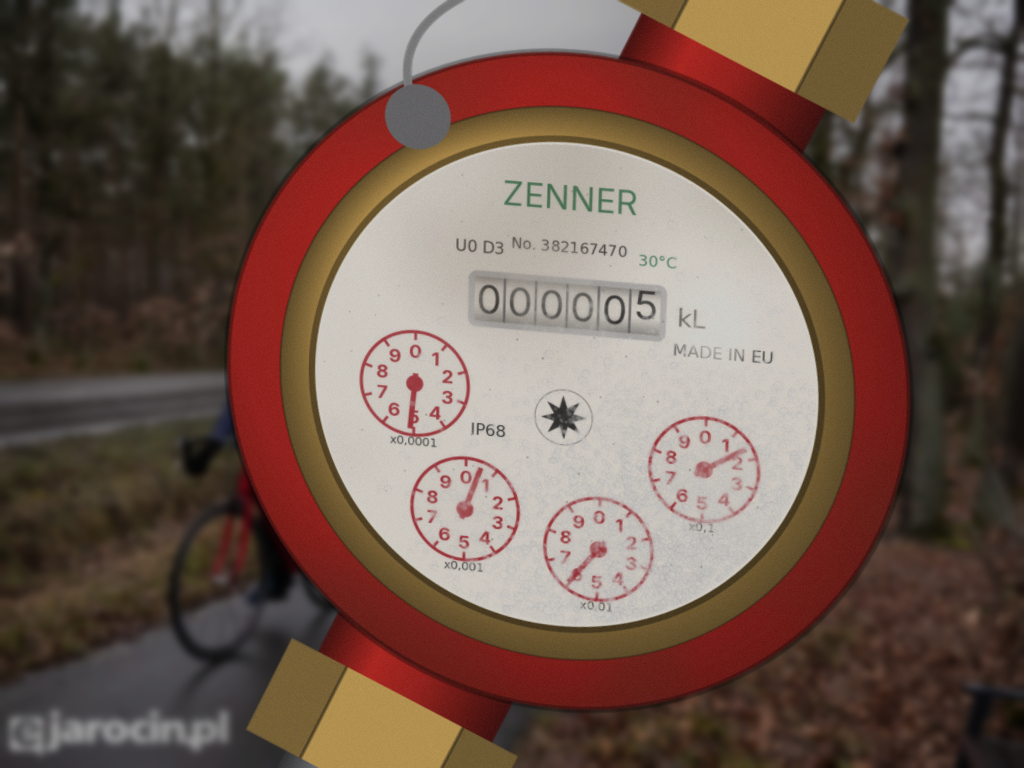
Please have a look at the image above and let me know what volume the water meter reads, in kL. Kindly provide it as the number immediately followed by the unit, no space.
5.1605kL
